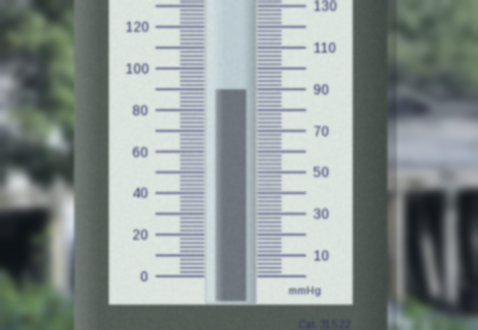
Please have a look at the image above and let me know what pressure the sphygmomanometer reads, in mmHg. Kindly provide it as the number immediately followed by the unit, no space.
90mmHg
